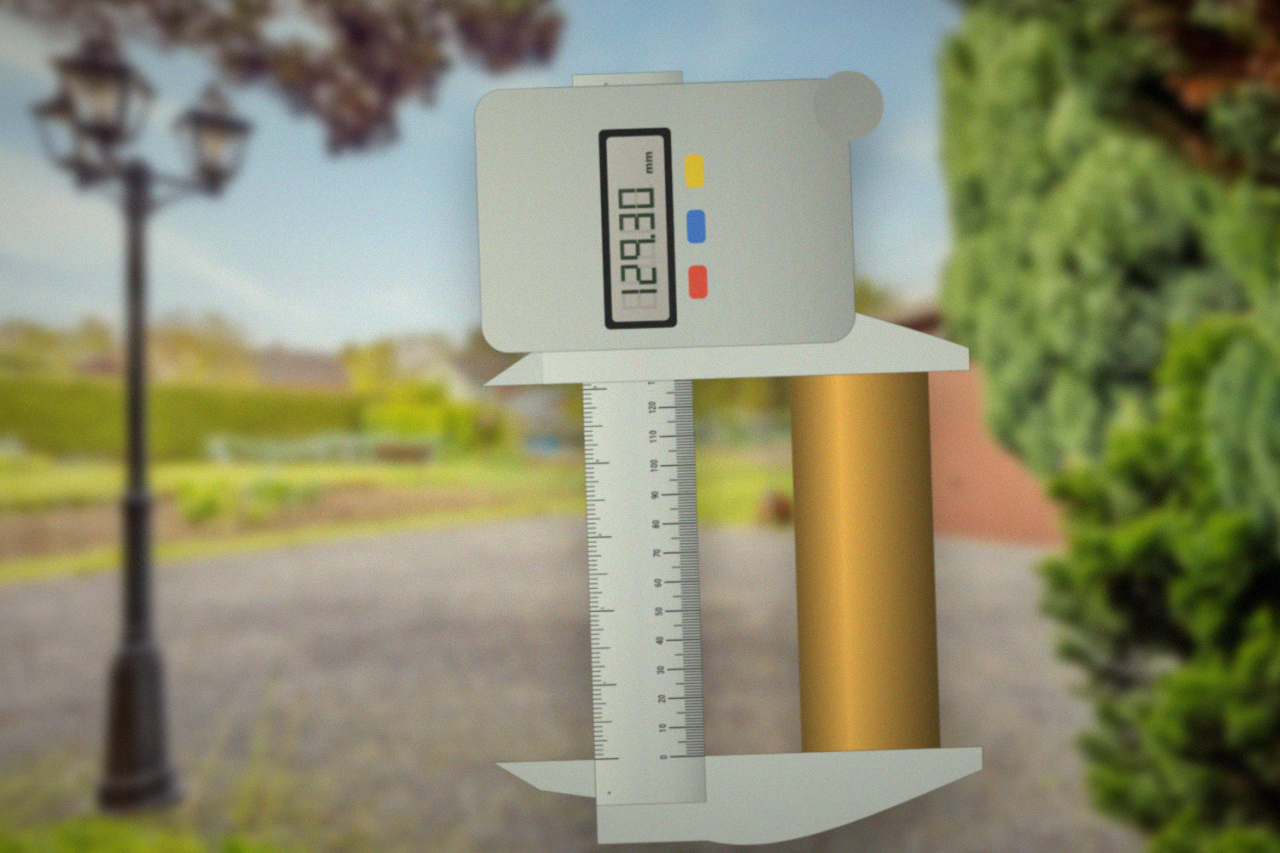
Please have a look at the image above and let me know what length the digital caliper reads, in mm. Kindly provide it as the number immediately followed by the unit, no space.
129.30mm
